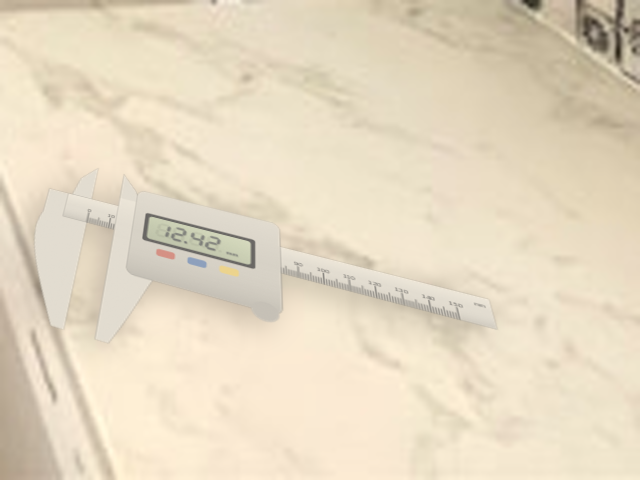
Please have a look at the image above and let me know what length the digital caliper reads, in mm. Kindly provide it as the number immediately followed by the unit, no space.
12.42mm
